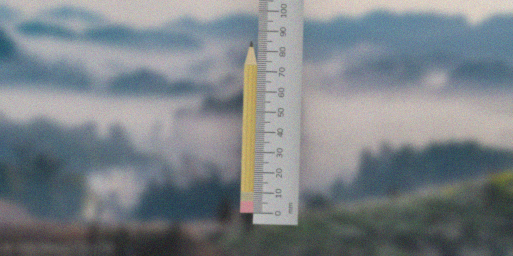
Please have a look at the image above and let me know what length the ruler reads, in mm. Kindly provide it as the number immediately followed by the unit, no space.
85mm
